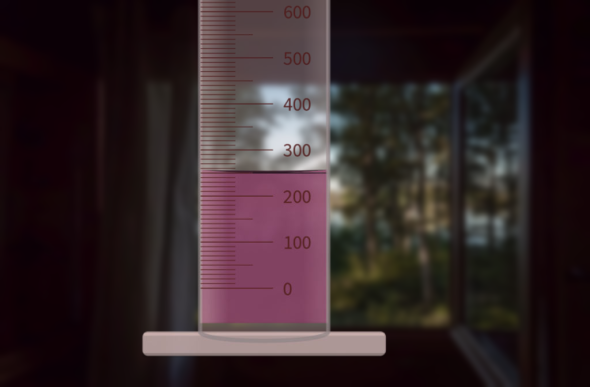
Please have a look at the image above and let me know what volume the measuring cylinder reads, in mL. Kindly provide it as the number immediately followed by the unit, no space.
250mL
